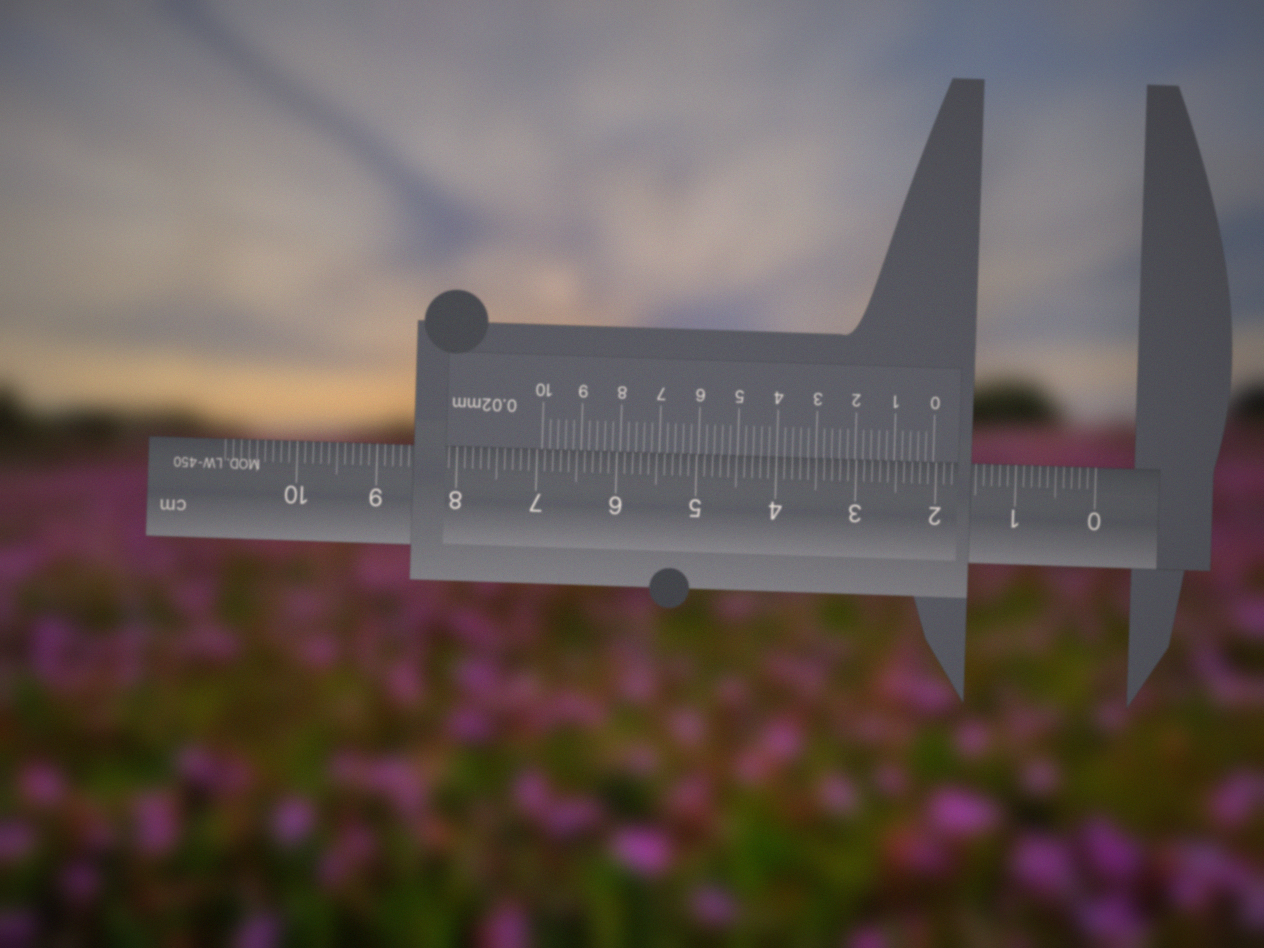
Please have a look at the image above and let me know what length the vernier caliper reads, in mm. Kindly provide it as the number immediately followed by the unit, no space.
20.4mm
